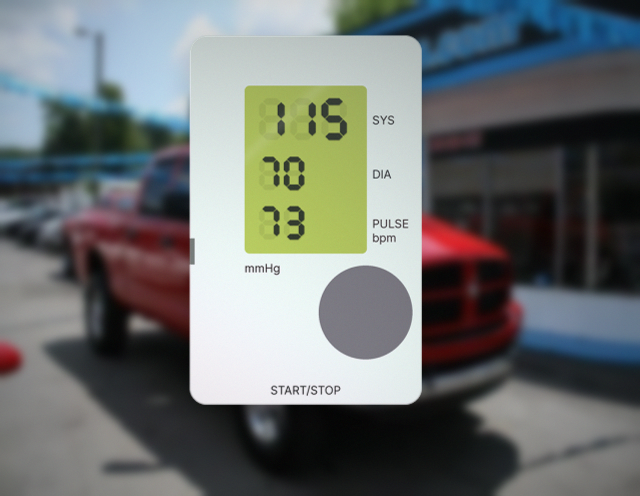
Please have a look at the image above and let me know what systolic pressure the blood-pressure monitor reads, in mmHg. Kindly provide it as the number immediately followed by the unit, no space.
115mmHg
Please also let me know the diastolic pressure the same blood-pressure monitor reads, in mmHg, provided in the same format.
70mmHg
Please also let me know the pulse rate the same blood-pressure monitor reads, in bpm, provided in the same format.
73bpm
